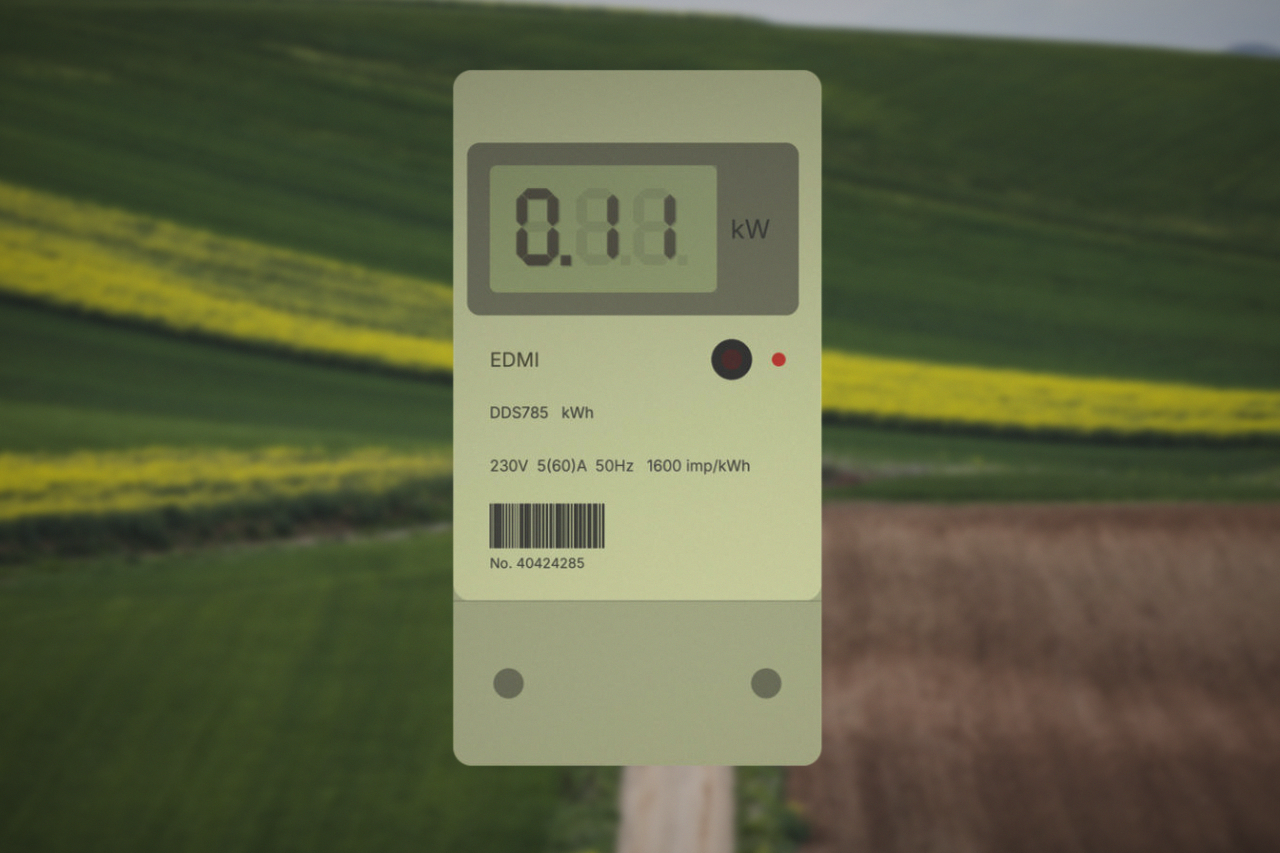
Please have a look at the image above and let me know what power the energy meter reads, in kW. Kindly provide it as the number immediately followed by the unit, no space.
0.11kW
